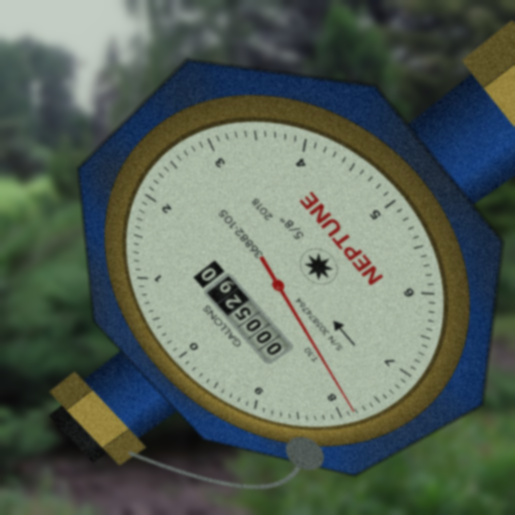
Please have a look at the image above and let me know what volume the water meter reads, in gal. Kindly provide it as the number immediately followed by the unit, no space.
5287.8gal
